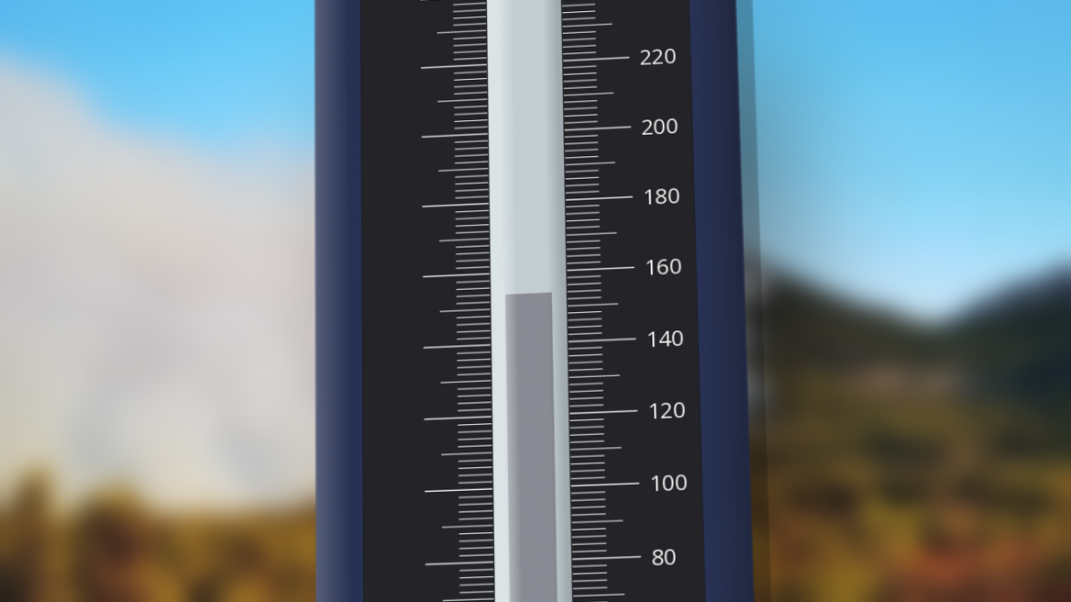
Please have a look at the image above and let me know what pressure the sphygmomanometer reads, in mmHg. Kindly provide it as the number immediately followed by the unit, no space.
154mmHg
